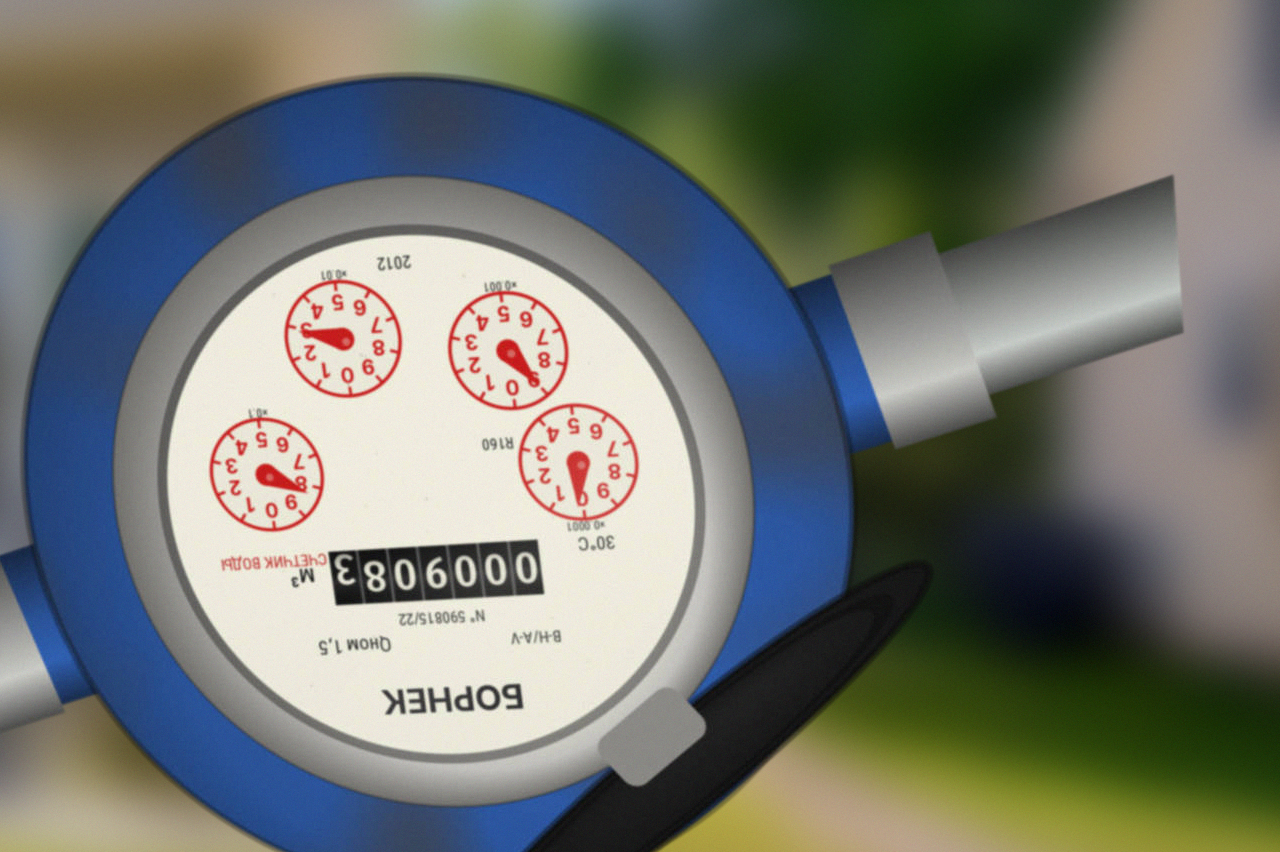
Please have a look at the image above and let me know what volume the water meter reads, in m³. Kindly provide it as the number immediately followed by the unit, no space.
9082.8290m³
